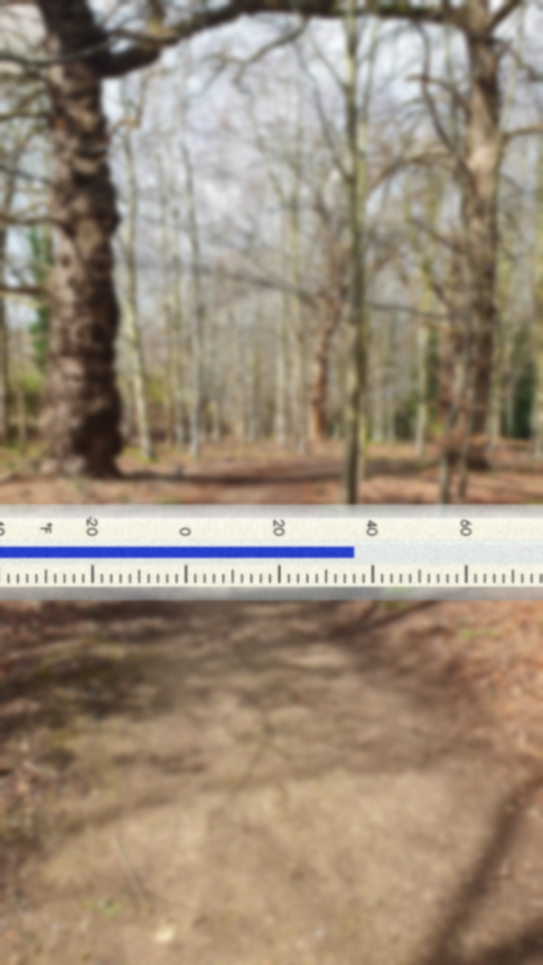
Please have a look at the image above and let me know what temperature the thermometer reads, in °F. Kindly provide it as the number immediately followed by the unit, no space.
36°F
